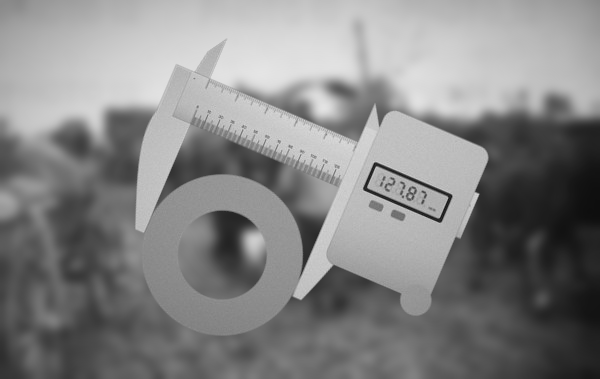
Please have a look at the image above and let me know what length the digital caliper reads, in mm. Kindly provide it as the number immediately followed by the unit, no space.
127.87mm
